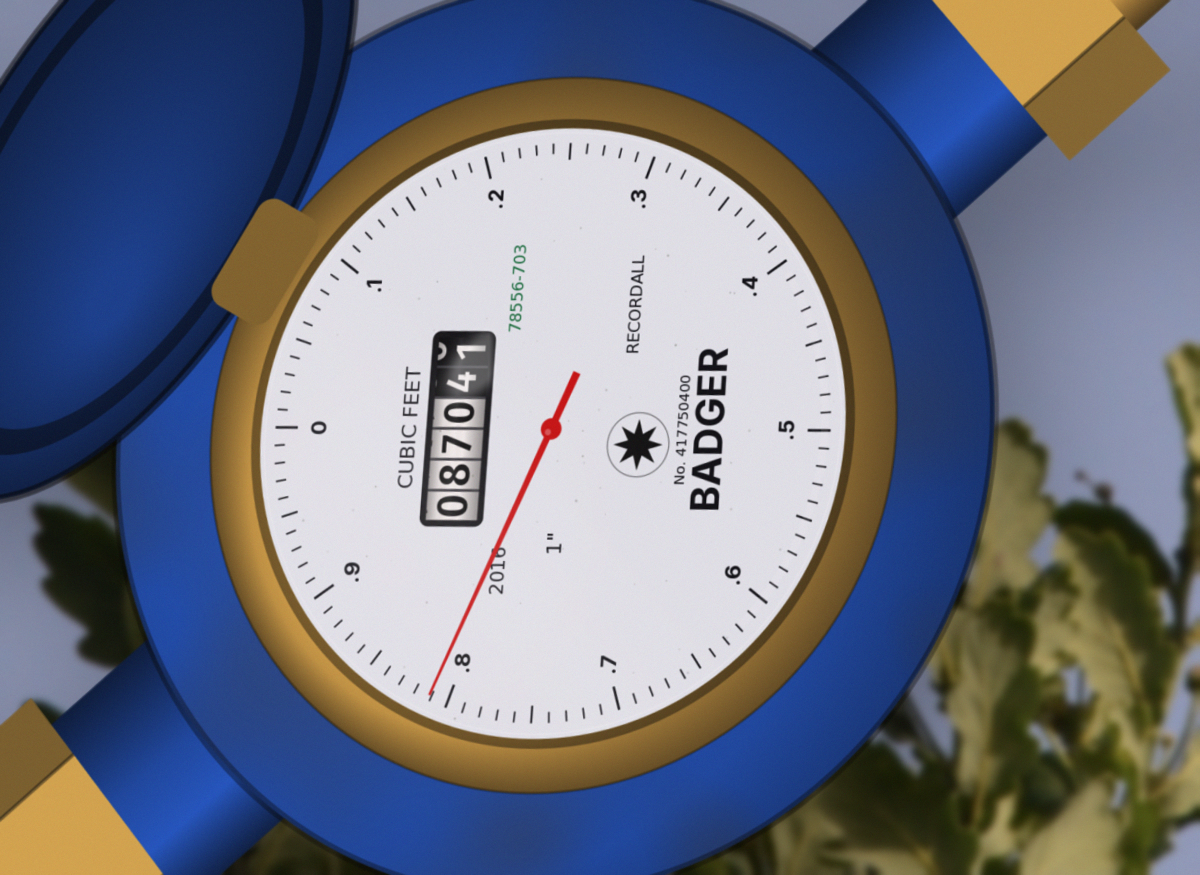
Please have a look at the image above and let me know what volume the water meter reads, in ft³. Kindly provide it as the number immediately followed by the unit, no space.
87040.81ft³
